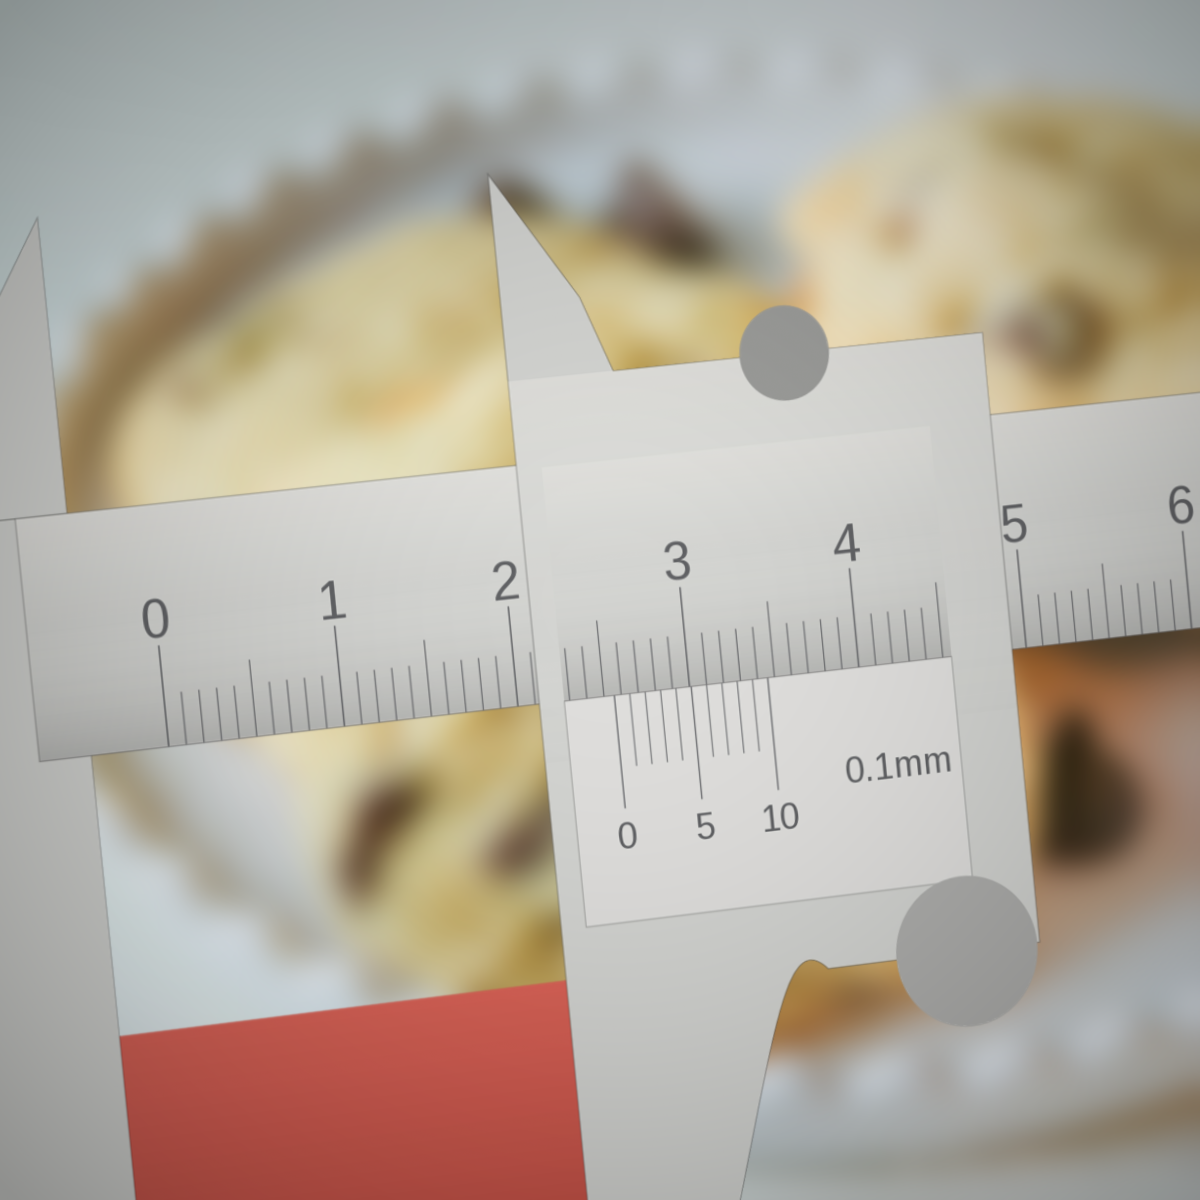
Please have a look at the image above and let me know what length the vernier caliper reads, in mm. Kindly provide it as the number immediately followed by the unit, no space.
25.6mm
